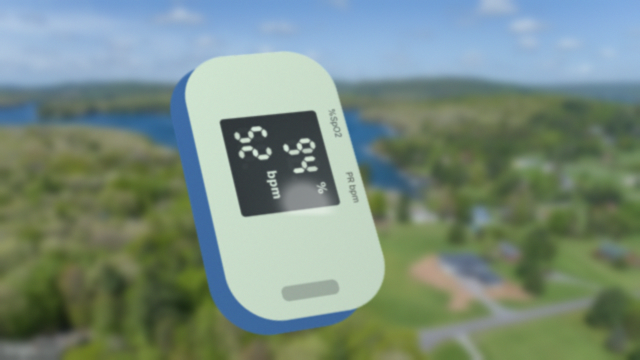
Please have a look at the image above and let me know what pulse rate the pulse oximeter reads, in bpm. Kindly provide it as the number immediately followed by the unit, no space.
52bpm
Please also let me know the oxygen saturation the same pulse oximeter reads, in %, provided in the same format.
94%
